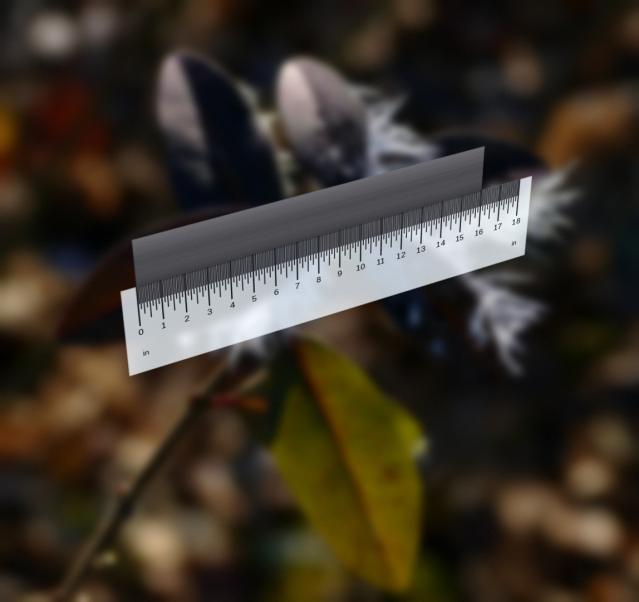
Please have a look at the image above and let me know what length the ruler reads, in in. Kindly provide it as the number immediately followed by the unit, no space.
16in
